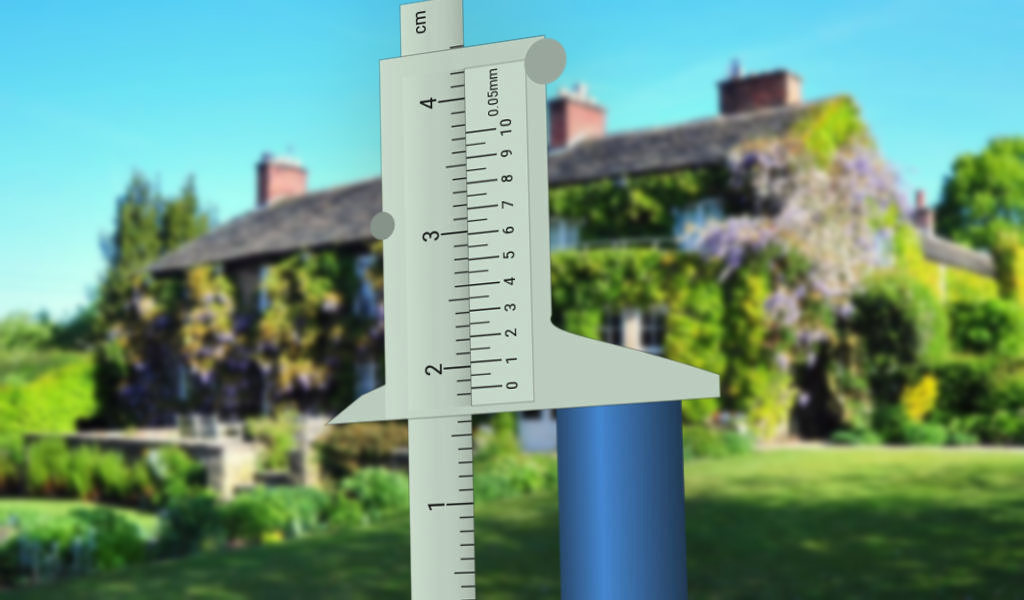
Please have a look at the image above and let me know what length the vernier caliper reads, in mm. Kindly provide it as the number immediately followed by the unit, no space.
18.4mm
